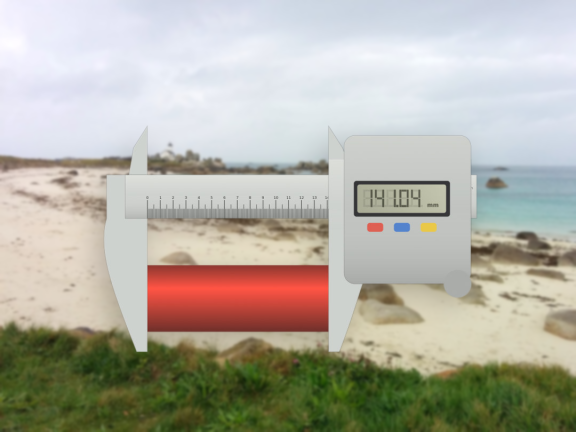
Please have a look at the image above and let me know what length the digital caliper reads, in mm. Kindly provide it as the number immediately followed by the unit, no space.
141.04mm
